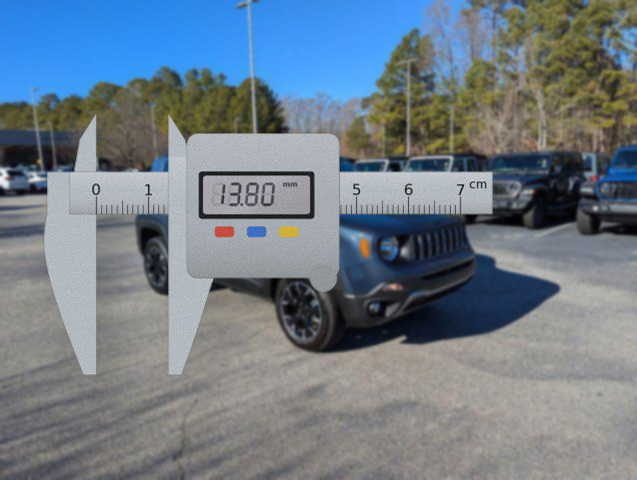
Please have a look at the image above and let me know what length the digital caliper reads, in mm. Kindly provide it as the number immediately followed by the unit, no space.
13.80mm
